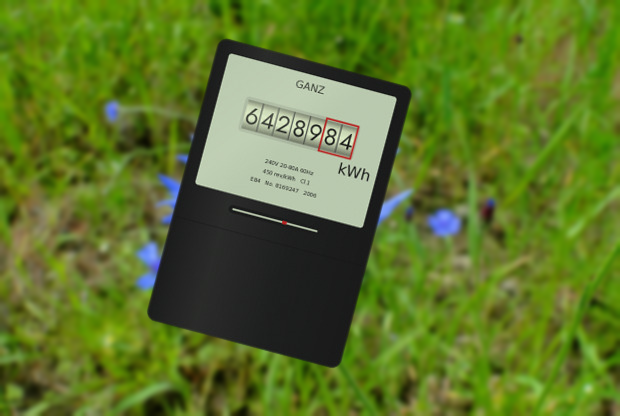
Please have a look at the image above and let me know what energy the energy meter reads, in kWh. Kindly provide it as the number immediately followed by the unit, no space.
64289.84kWh
